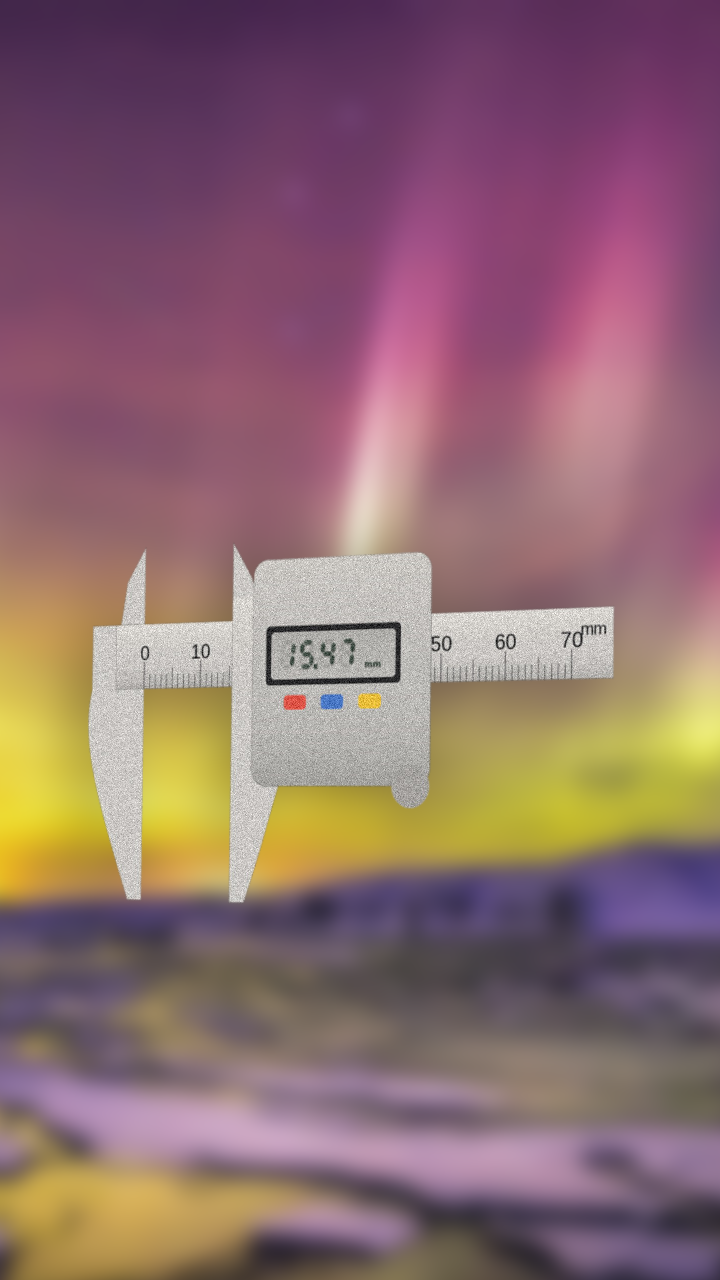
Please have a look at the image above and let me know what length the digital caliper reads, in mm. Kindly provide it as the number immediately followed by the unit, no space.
15.47mm
